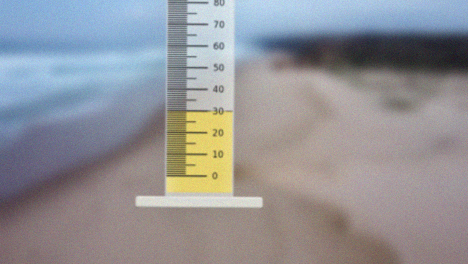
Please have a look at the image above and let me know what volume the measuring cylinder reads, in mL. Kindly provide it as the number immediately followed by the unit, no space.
30mL
